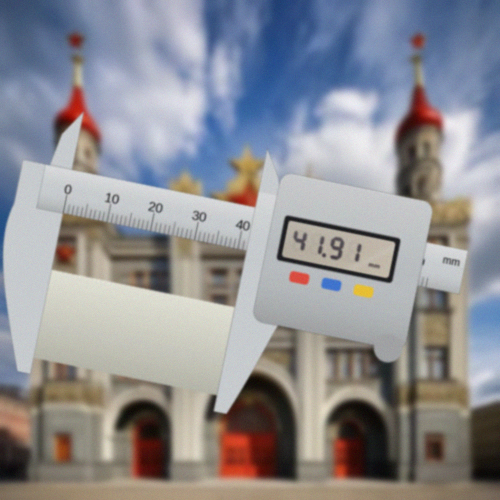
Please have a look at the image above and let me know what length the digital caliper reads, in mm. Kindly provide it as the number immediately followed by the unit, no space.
41.91mm
